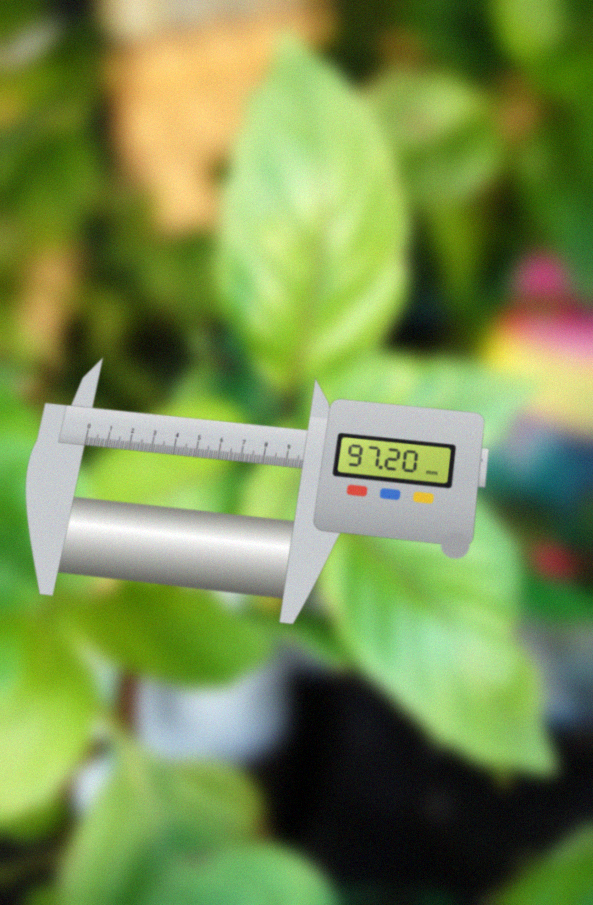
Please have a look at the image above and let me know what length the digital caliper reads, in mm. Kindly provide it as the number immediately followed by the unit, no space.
97.20mm
